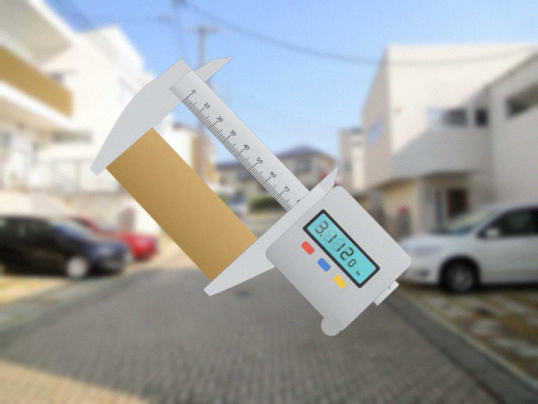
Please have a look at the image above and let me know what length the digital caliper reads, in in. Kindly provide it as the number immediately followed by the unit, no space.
3.1120in
